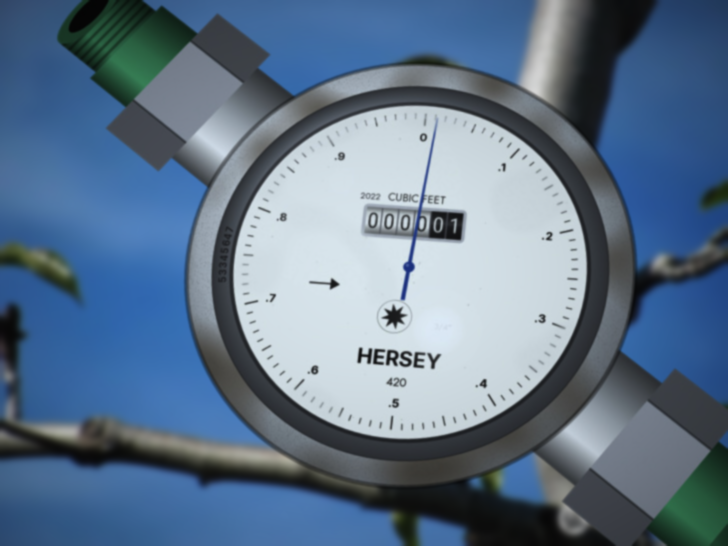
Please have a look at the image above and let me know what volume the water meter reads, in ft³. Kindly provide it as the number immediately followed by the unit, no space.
1.01ft³
